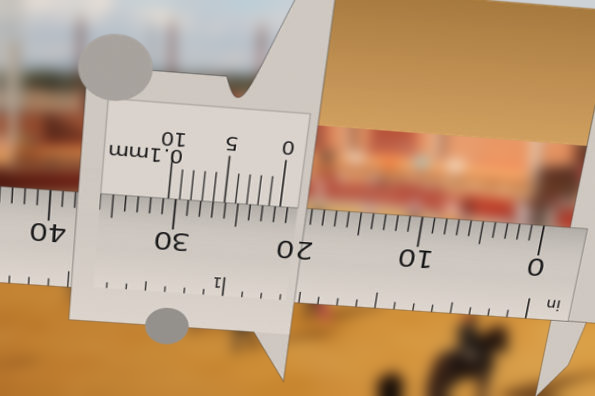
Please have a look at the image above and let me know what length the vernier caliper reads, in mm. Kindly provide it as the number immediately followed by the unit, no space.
21.6mm
